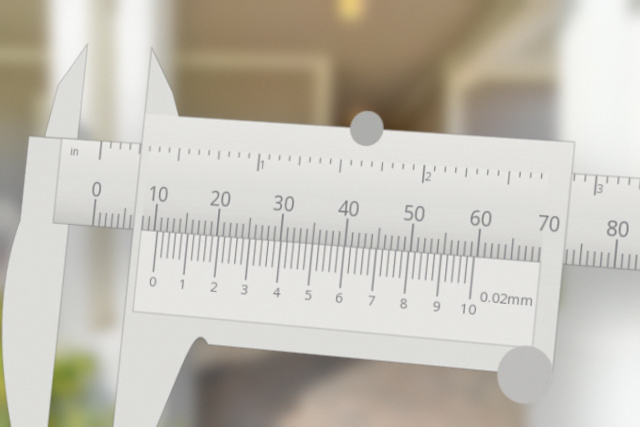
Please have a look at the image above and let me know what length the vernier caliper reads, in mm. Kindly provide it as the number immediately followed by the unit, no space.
10.5mm
